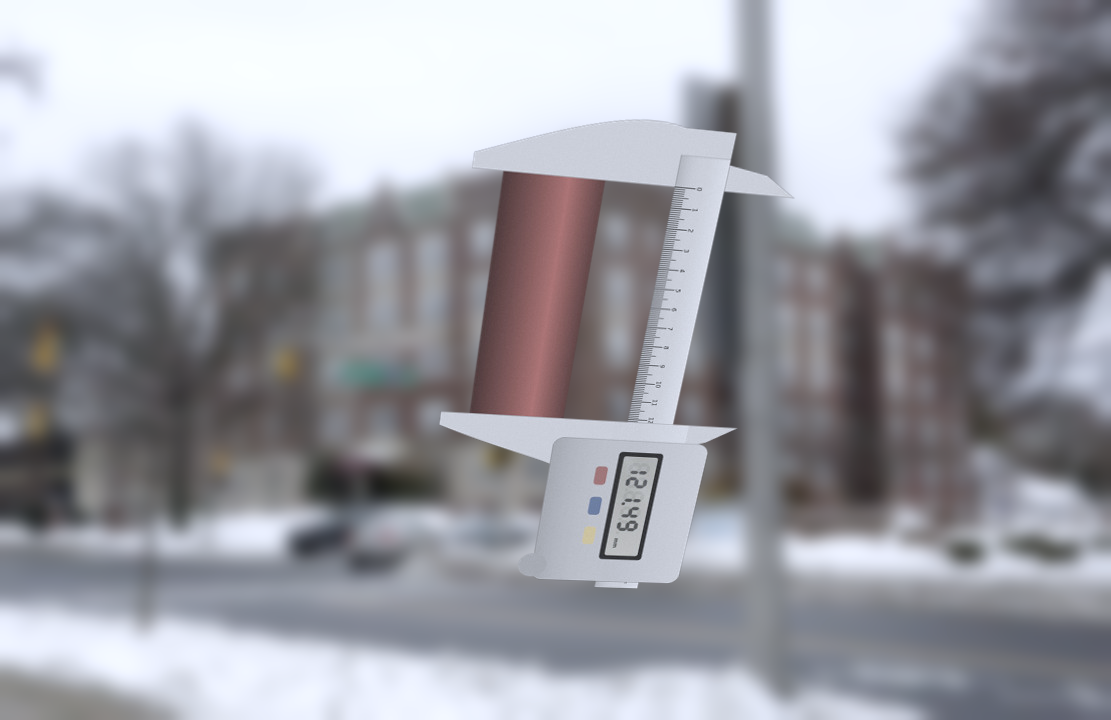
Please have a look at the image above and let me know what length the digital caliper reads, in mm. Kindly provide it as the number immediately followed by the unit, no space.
121.49mm
